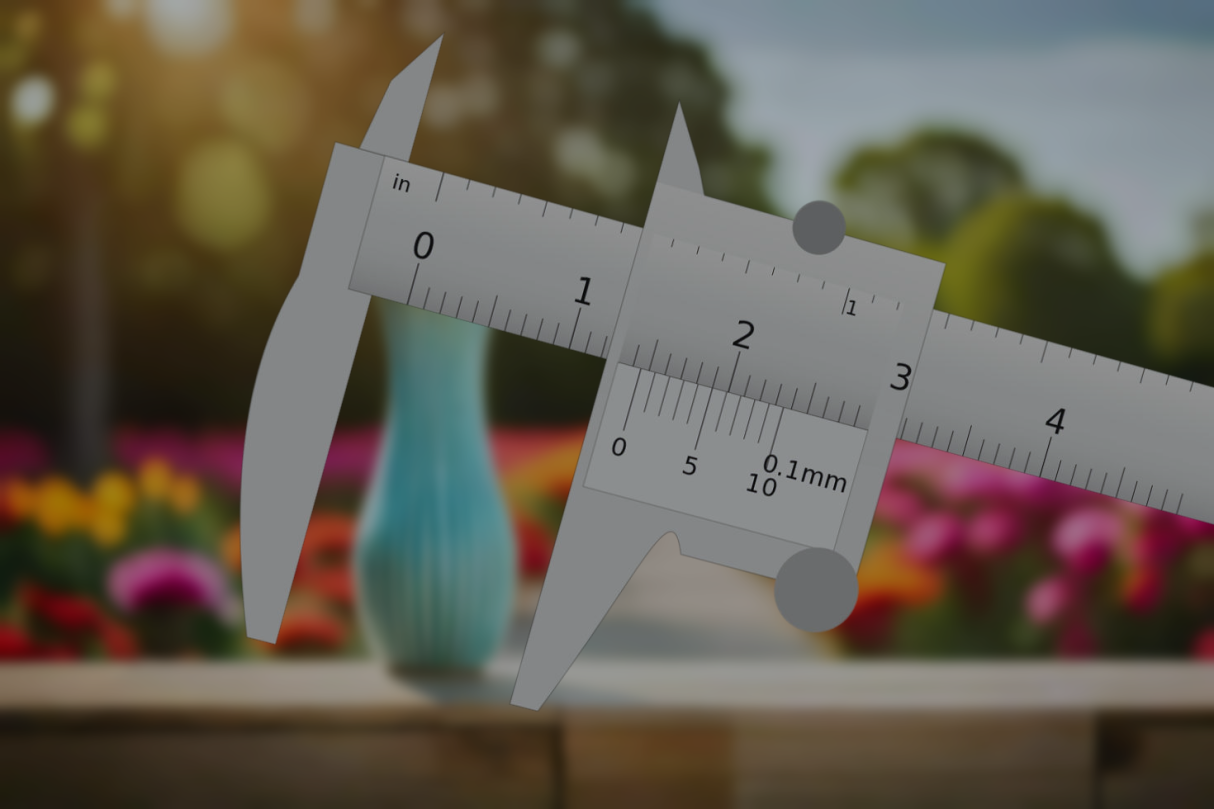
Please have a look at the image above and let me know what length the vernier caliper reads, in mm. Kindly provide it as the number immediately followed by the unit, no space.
14.5mm
